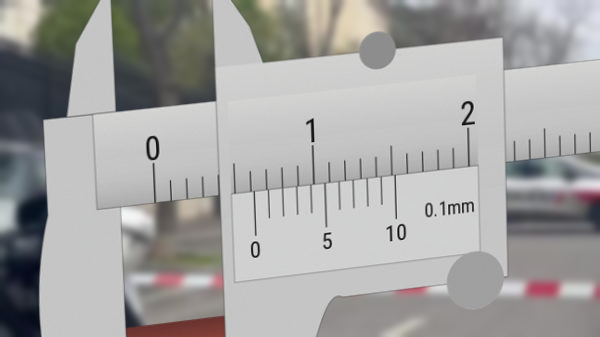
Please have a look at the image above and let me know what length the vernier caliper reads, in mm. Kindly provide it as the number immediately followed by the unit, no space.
6.2mm
